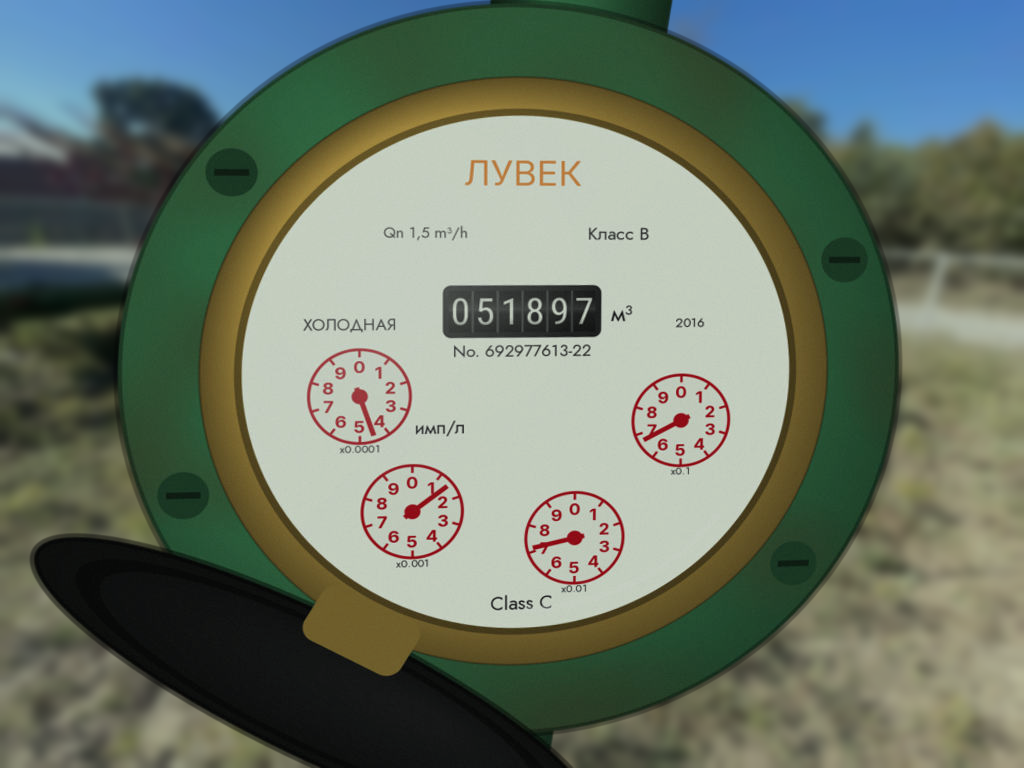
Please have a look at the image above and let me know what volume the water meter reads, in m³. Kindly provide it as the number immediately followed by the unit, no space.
51897.6714m³
